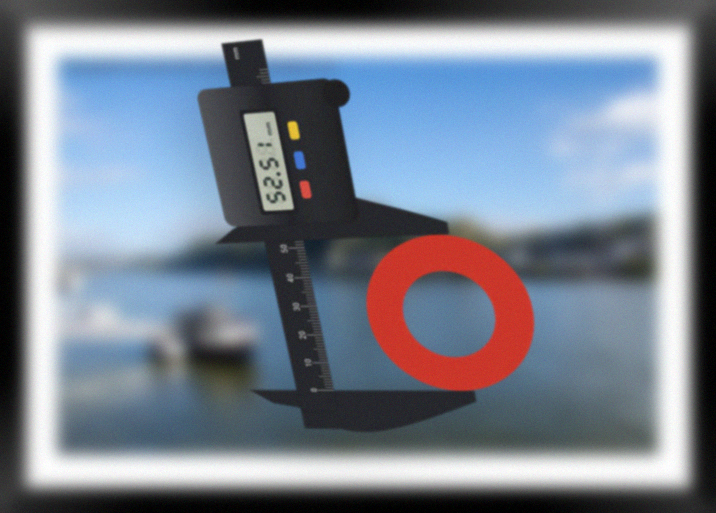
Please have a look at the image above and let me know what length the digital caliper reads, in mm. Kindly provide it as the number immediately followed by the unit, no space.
52.51mm
